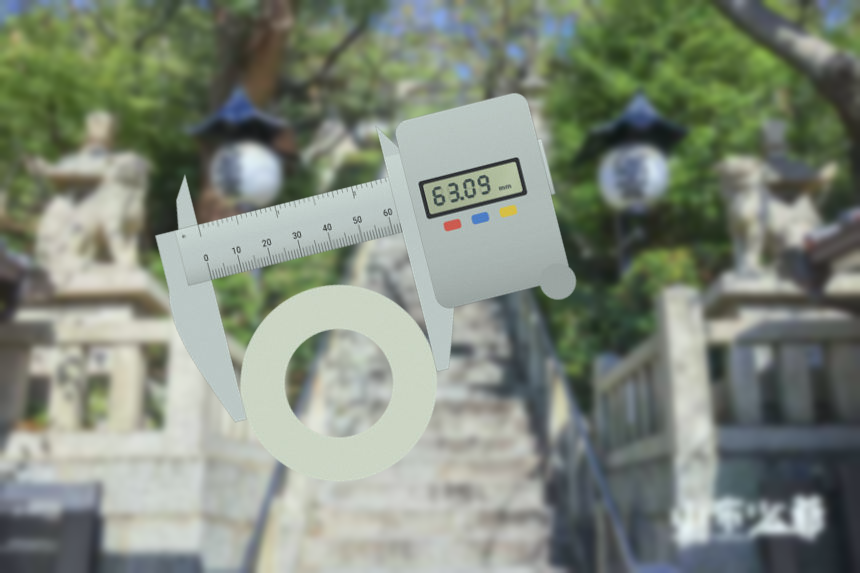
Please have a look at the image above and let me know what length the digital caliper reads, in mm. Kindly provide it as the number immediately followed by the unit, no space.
63.09mm
